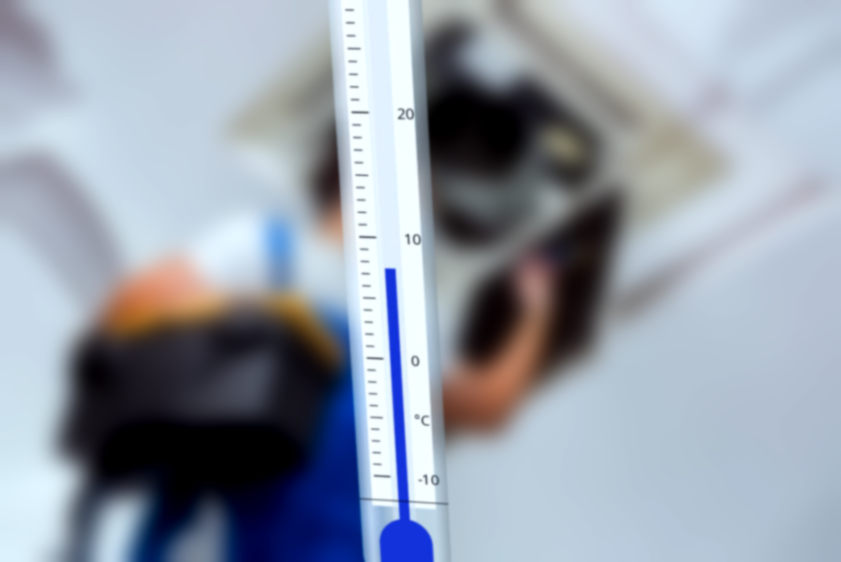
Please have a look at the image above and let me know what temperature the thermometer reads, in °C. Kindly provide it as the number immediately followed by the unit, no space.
7.5°C
